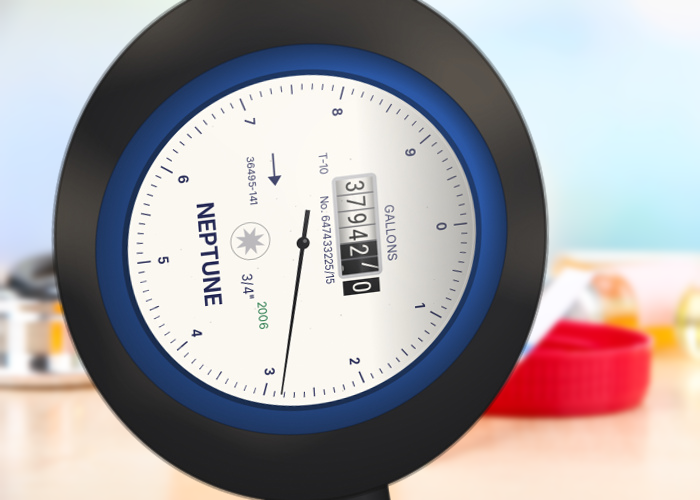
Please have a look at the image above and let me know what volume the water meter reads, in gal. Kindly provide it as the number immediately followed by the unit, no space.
3794272.8gal
